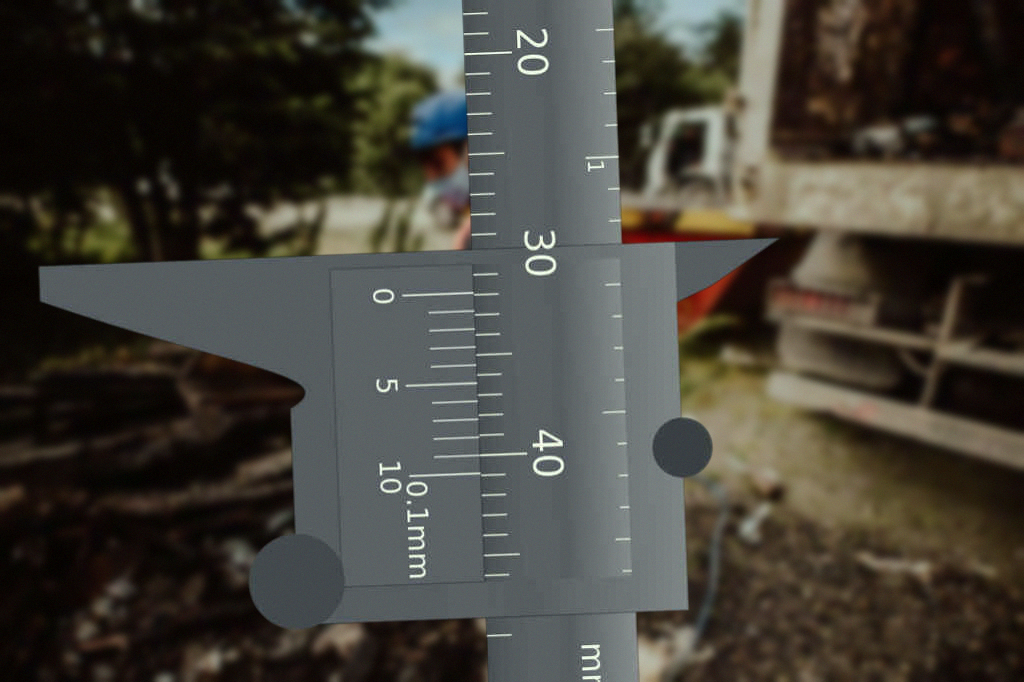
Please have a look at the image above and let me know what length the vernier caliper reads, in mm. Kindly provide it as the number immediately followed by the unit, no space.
31.9mm
